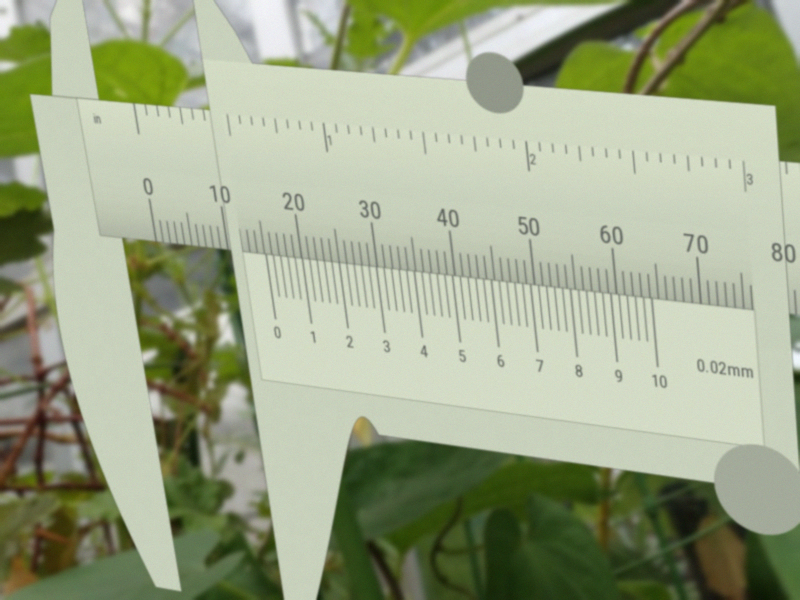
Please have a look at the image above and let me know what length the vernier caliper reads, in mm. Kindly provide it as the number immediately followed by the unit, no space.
15.2mm
